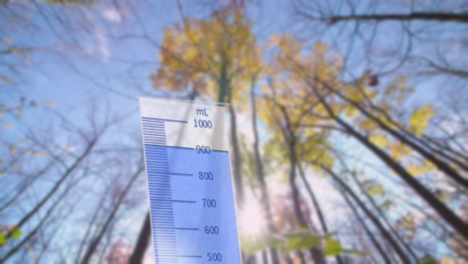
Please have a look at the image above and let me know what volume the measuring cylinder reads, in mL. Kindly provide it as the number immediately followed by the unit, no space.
900mL
